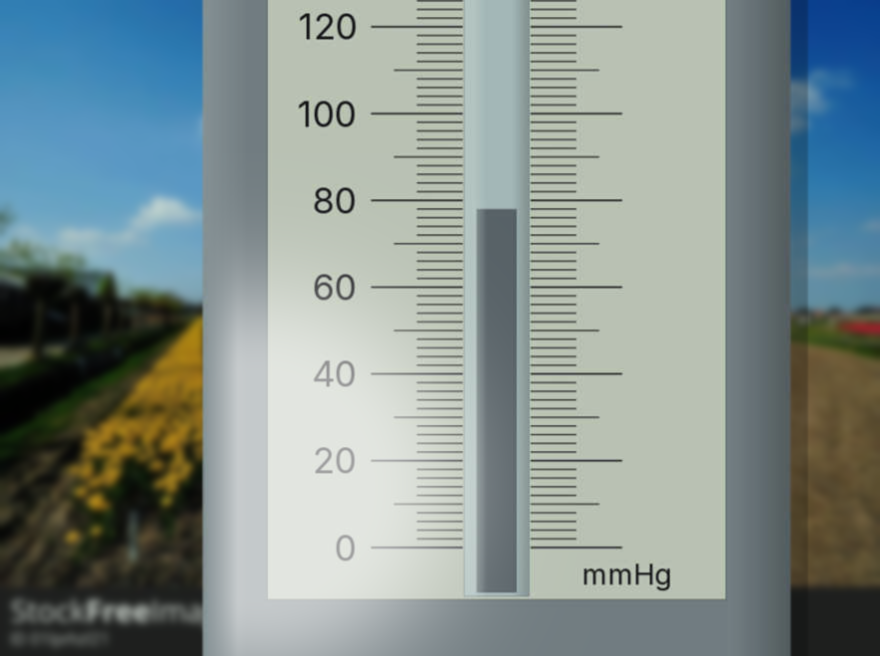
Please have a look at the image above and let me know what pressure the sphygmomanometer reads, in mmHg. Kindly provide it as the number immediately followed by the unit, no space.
78mmHg
